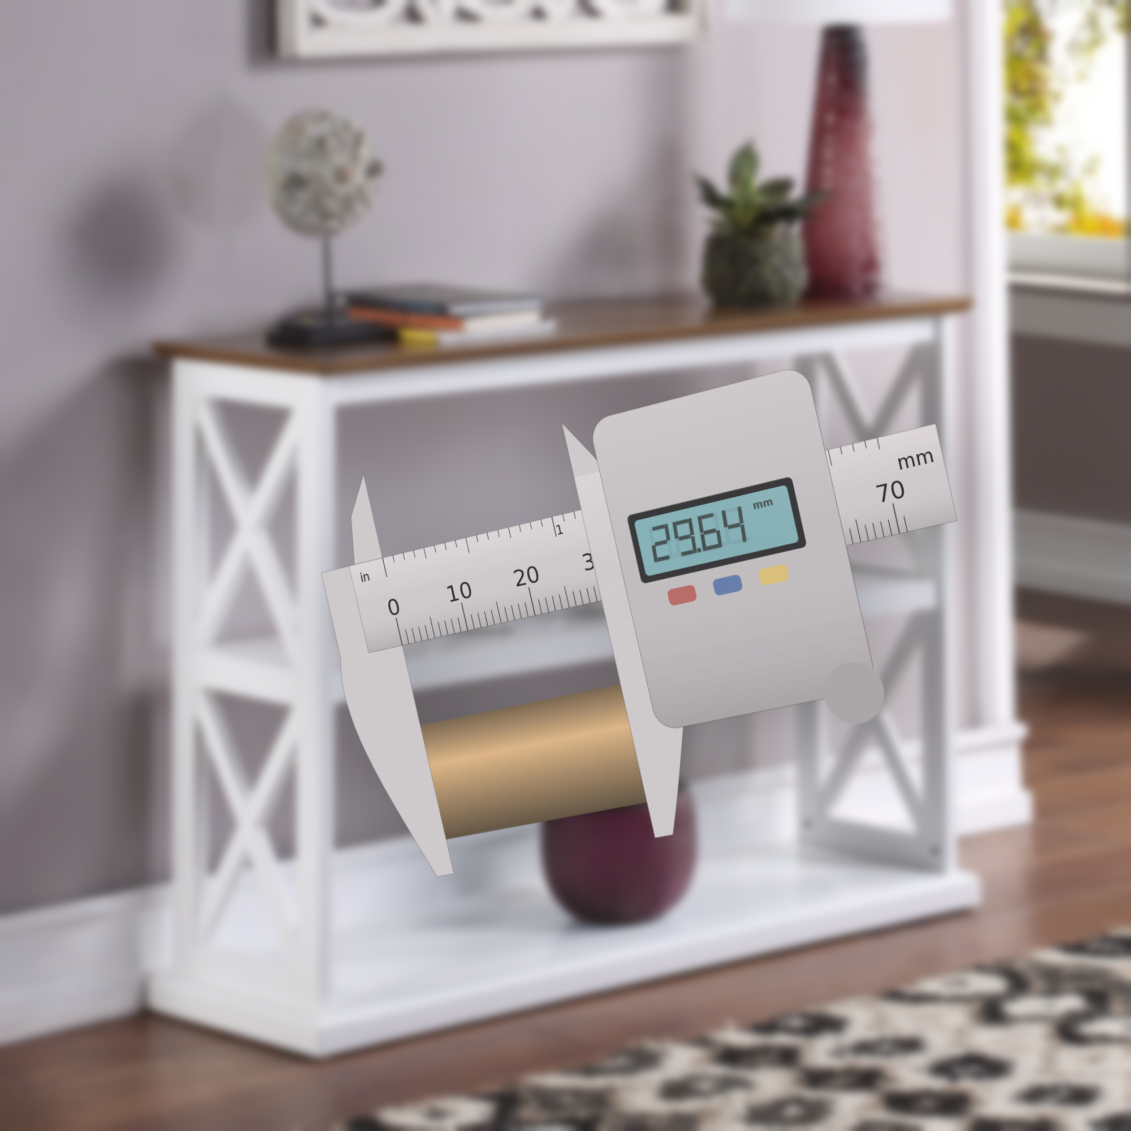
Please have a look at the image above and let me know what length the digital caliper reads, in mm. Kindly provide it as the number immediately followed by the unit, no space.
29.64mm
